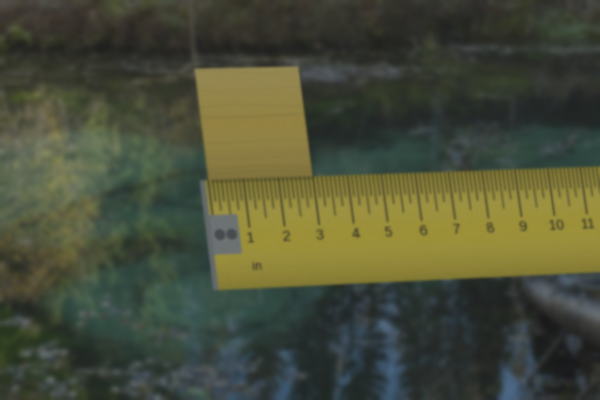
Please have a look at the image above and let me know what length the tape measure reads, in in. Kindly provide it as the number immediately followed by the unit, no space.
3in
